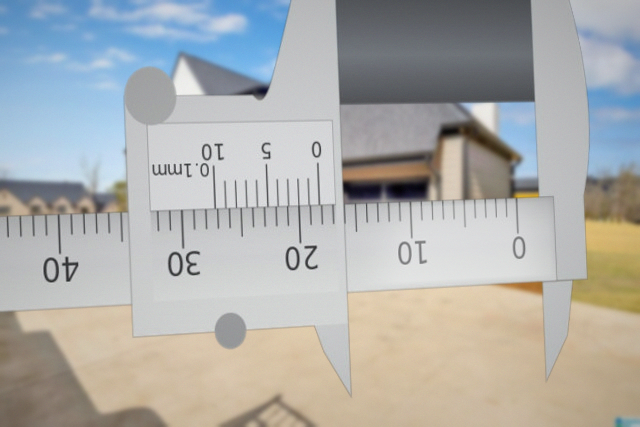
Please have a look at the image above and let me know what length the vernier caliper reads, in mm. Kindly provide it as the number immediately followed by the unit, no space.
18.2mm
